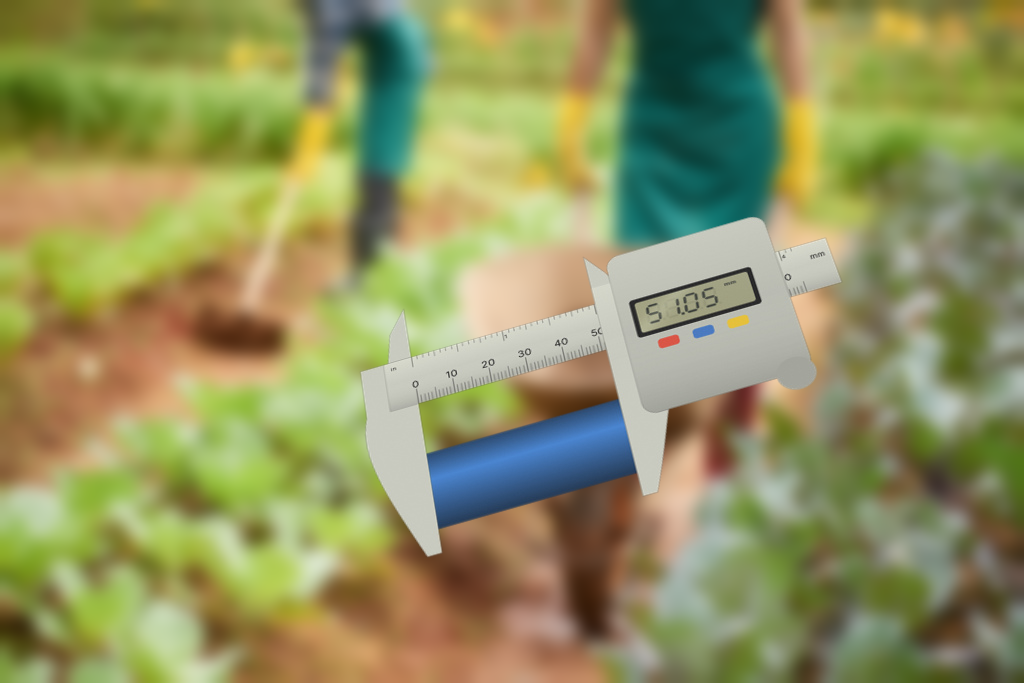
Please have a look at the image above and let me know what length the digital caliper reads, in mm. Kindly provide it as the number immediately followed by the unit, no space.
51.05mm
